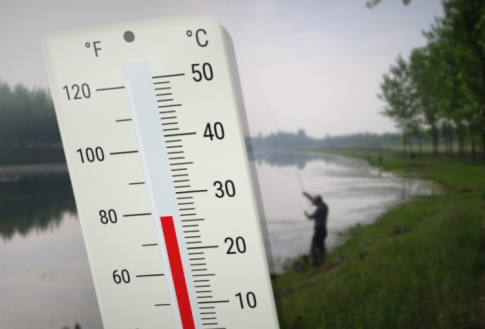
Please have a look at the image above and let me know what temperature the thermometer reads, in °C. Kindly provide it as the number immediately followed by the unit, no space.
26°C
